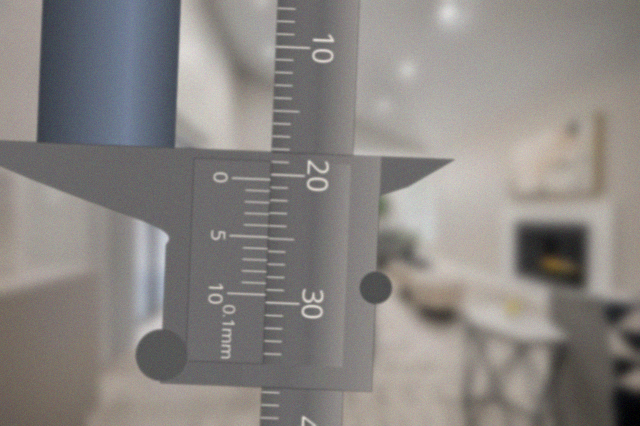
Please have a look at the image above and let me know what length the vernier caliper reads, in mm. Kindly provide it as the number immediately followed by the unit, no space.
20.4mm
